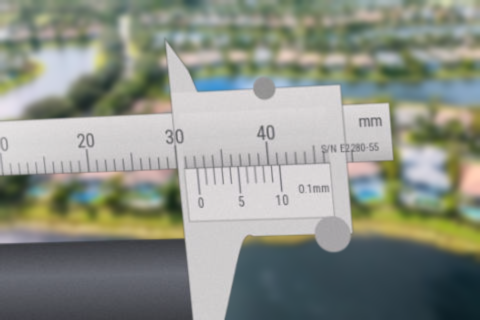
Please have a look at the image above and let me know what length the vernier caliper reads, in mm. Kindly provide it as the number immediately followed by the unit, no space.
32.2mm
